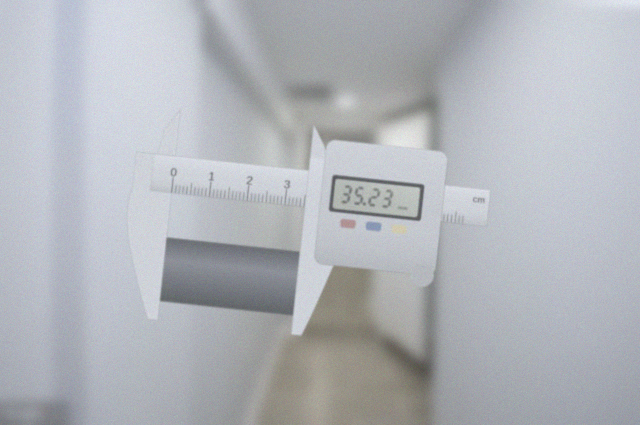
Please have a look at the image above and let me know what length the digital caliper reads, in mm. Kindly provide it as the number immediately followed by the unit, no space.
35.23mm
